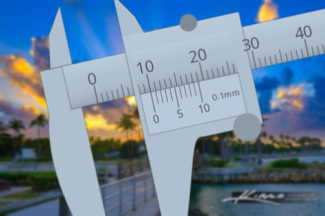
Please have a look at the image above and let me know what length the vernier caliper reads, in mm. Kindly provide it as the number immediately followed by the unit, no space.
10.0mm
